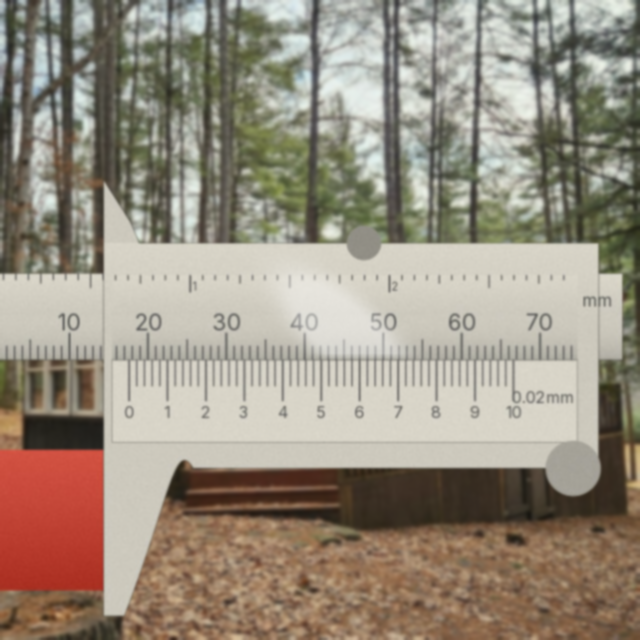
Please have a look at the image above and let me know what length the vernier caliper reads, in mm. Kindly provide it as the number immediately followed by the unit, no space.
17.6mm
